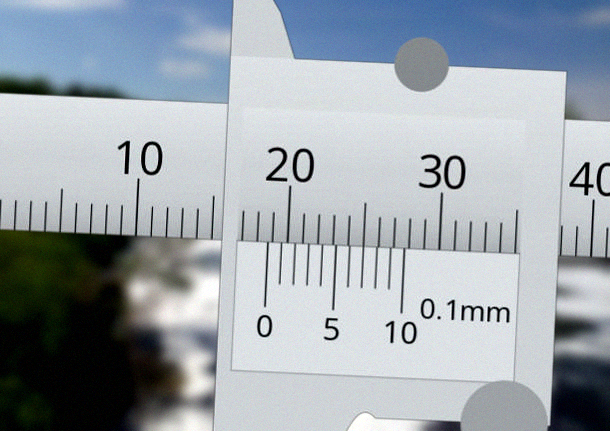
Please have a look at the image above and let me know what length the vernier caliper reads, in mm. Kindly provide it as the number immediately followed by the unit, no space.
18.7mm
